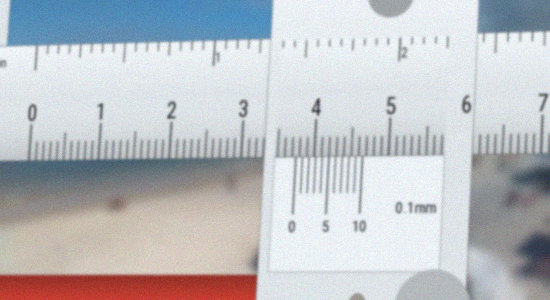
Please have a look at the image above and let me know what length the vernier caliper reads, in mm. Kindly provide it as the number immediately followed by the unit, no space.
37.5mm
